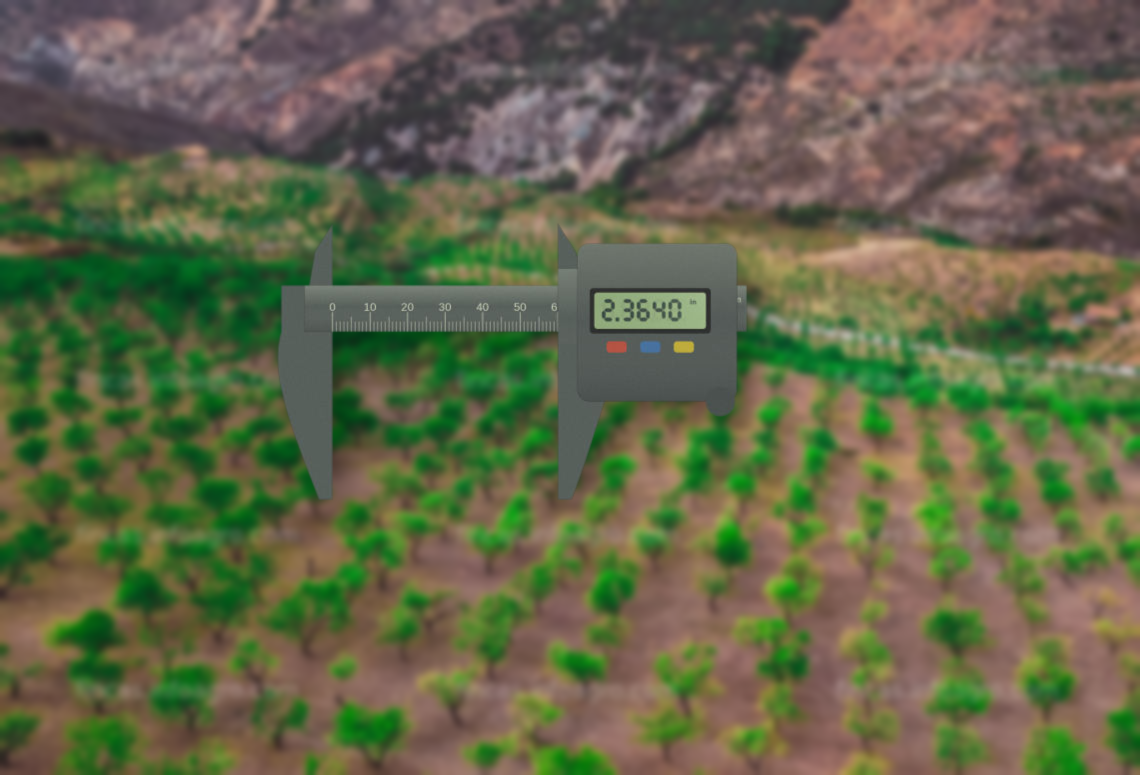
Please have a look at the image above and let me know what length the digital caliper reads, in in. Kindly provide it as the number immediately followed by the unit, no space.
2.3640in
